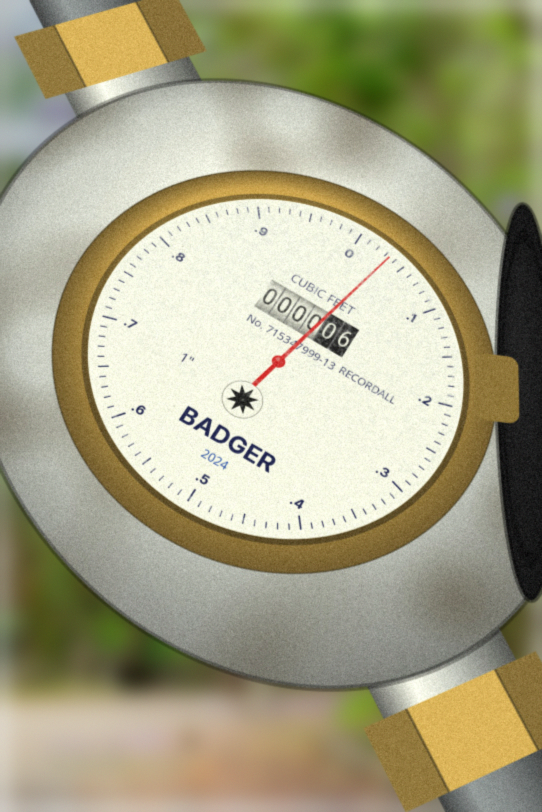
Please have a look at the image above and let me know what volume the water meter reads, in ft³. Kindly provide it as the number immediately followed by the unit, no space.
6.03ft³
